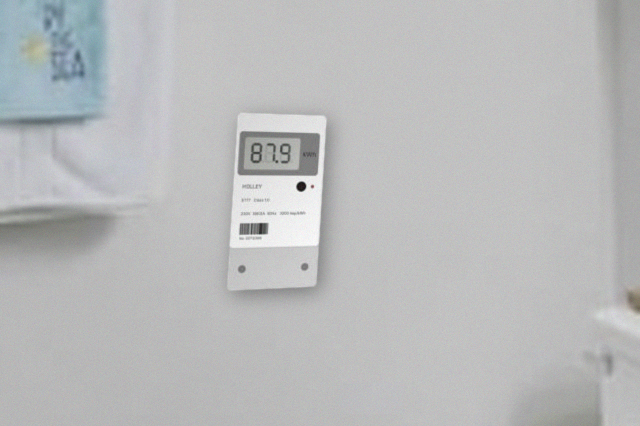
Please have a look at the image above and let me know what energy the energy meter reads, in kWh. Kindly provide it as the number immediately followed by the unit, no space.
87.9kWh
